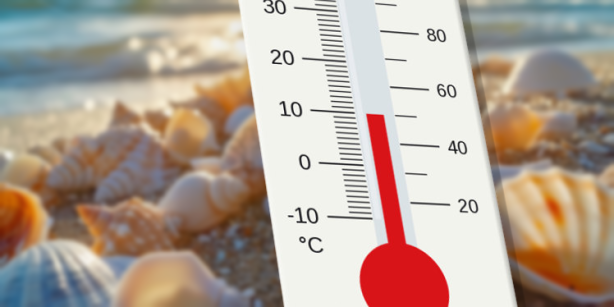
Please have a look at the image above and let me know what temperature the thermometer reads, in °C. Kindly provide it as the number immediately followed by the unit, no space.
10°C
